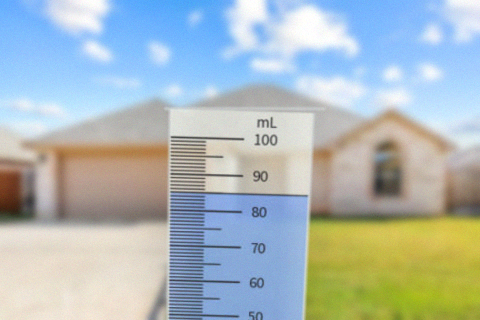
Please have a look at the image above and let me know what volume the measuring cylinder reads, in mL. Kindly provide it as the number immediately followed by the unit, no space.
85mL
